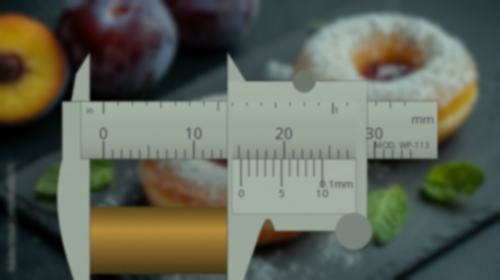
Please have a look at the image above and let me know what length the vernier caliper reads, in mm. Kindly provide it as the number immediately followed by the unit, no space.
15.2mm
